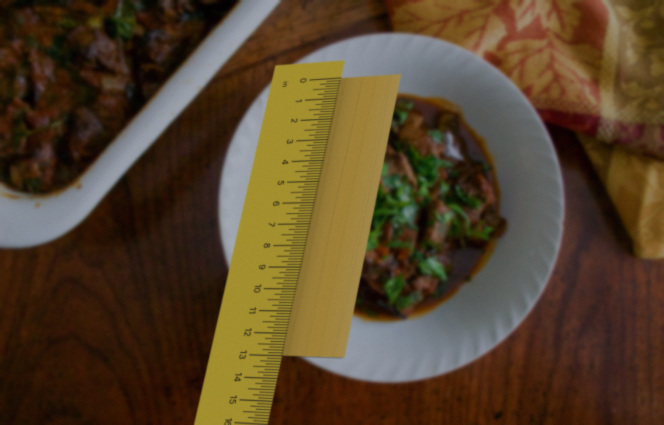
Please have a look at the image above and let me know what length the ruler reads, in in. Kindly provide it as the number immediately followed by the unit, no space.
13in
